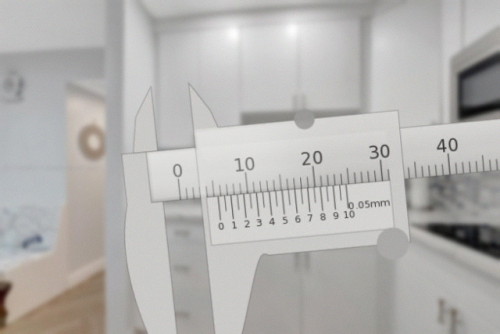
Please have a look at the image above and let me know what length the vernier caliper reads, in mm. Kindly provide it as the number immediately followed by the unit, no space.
5.6mm
